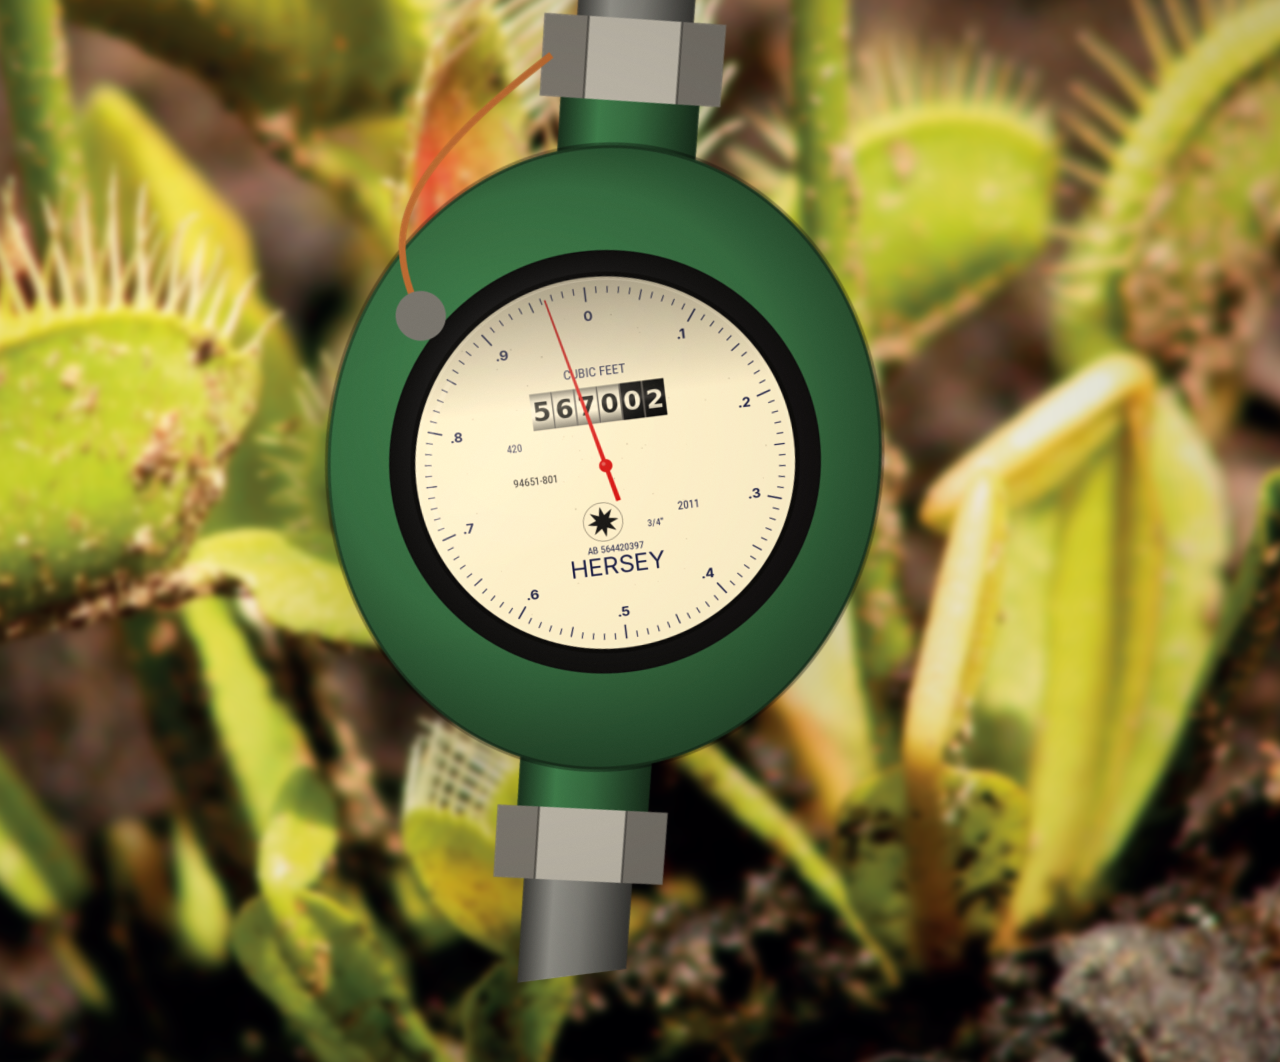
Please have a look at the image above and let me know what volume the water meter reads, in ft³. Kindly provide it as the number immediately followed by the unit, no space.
567001.96ft³
